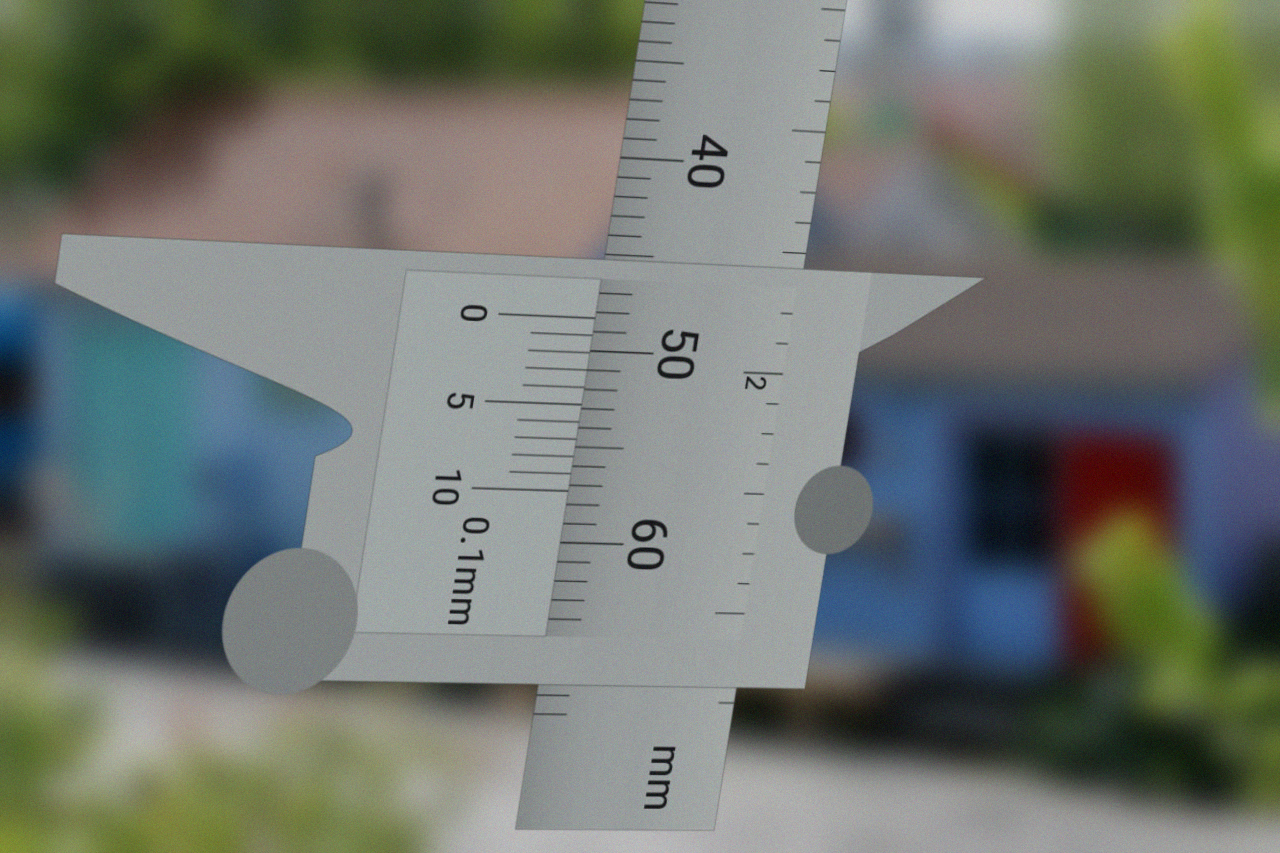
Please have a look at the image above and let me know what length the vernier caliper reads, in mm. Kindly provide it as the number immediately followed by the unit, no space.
48.3mm
